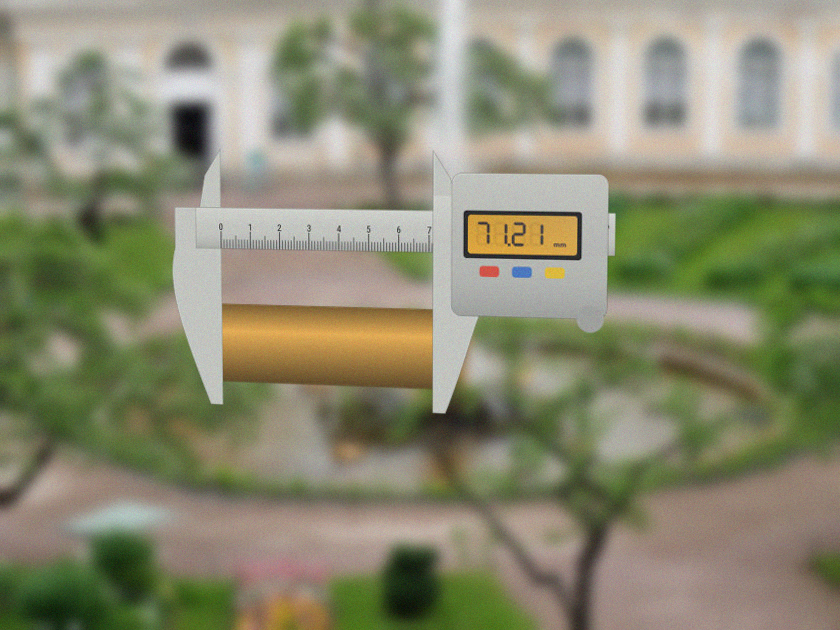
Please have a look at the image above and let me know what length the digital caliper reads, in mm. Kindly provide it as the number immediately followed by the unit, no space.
71.21mm
